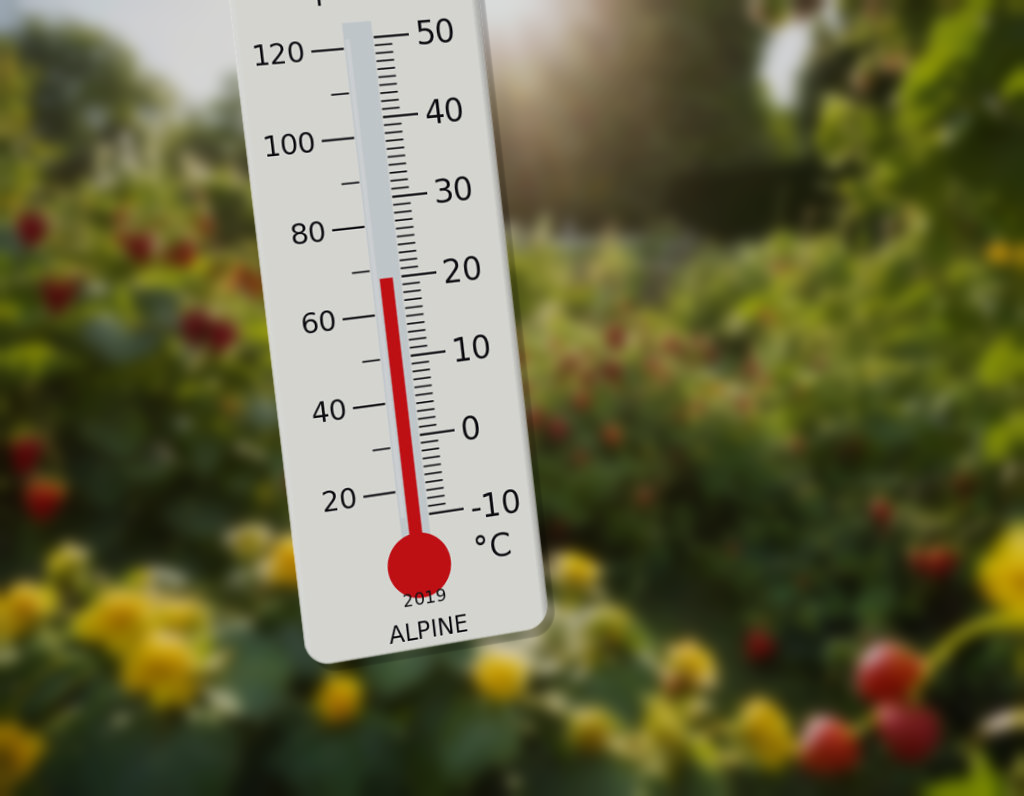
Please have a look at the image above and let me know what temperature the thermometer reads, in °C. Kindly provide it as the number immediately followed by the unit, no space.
20°C
